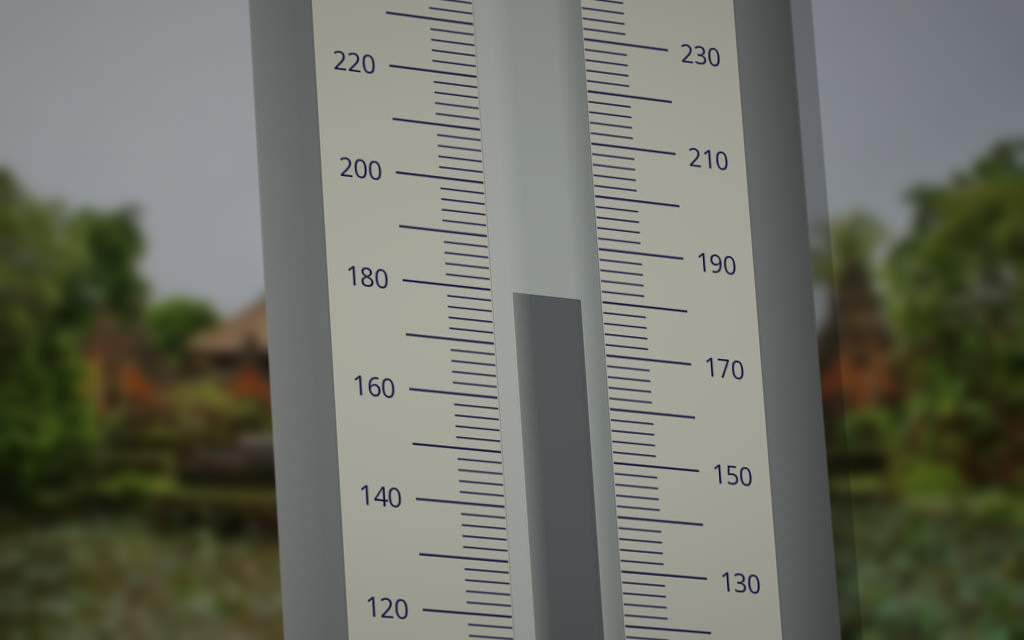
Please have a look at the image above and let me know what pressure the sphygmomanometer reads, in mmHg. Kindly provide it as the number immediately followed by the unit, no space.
180mmHg
